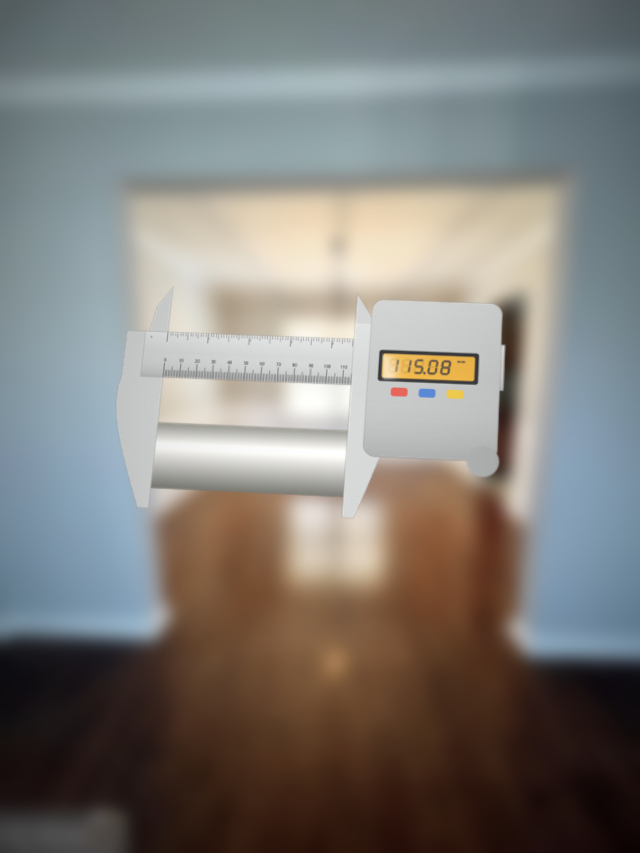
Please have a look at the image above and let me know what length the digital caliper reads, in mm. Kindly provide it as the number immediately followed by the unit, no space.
115.08mm
